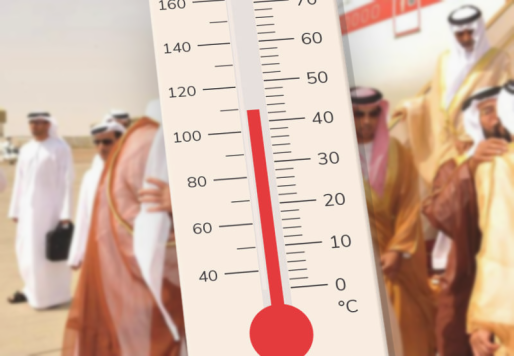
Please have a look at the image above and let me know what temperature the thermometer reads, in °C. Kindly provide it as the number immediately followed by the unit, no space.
43°C
